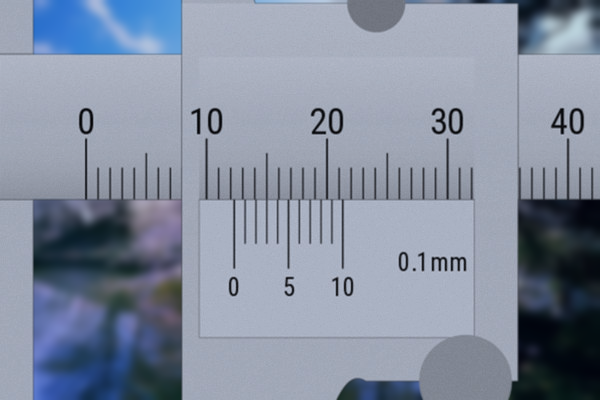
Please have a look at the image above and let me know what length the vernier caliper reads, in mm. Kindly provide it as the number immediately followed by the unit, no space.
12.3mm
